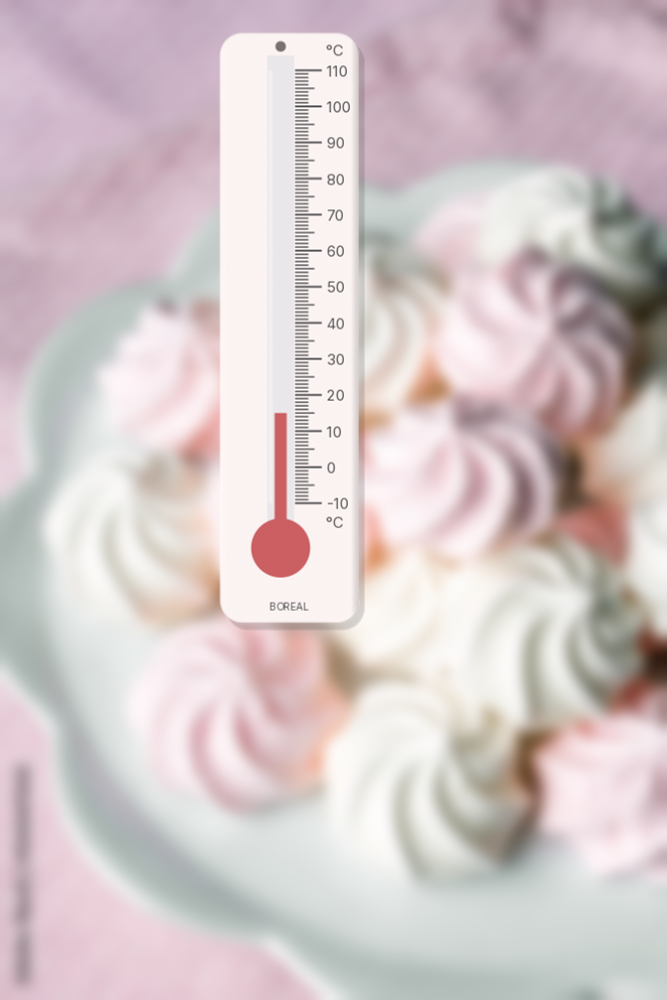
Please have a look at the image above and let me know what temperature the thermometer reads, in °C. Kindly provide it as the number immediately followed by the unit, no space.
15°C
